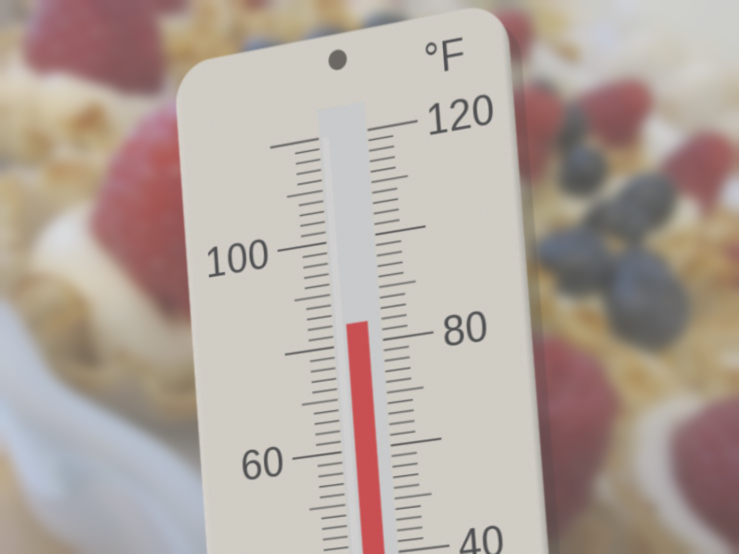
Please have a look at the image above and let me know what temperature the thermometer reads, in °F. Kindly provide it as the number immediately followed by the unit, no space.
84°F
